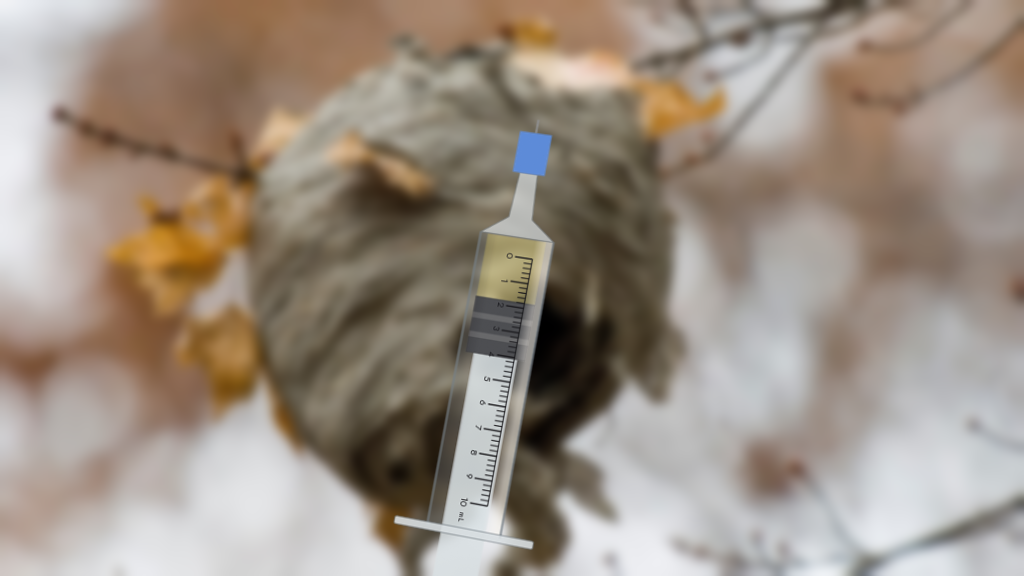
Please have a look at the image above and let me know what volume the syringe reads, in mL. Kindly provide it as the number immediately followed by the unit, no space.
1.8mL
